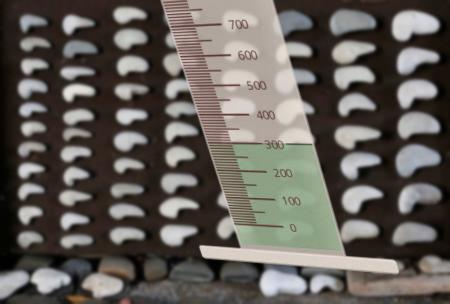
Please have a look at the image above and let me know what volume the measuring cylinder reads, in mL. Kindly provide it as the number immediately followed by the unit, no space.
300mL
